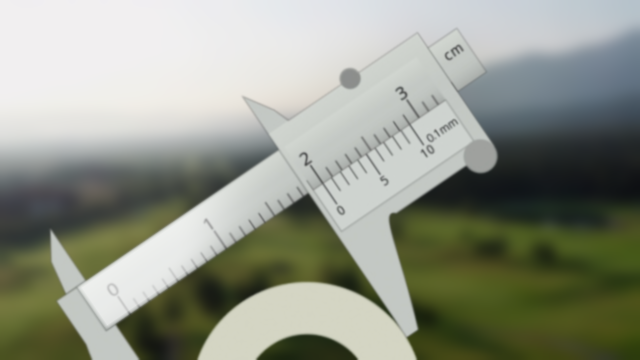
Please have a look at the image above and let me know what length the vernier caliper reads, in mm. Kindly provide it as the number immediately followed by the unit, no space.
20.0mm
